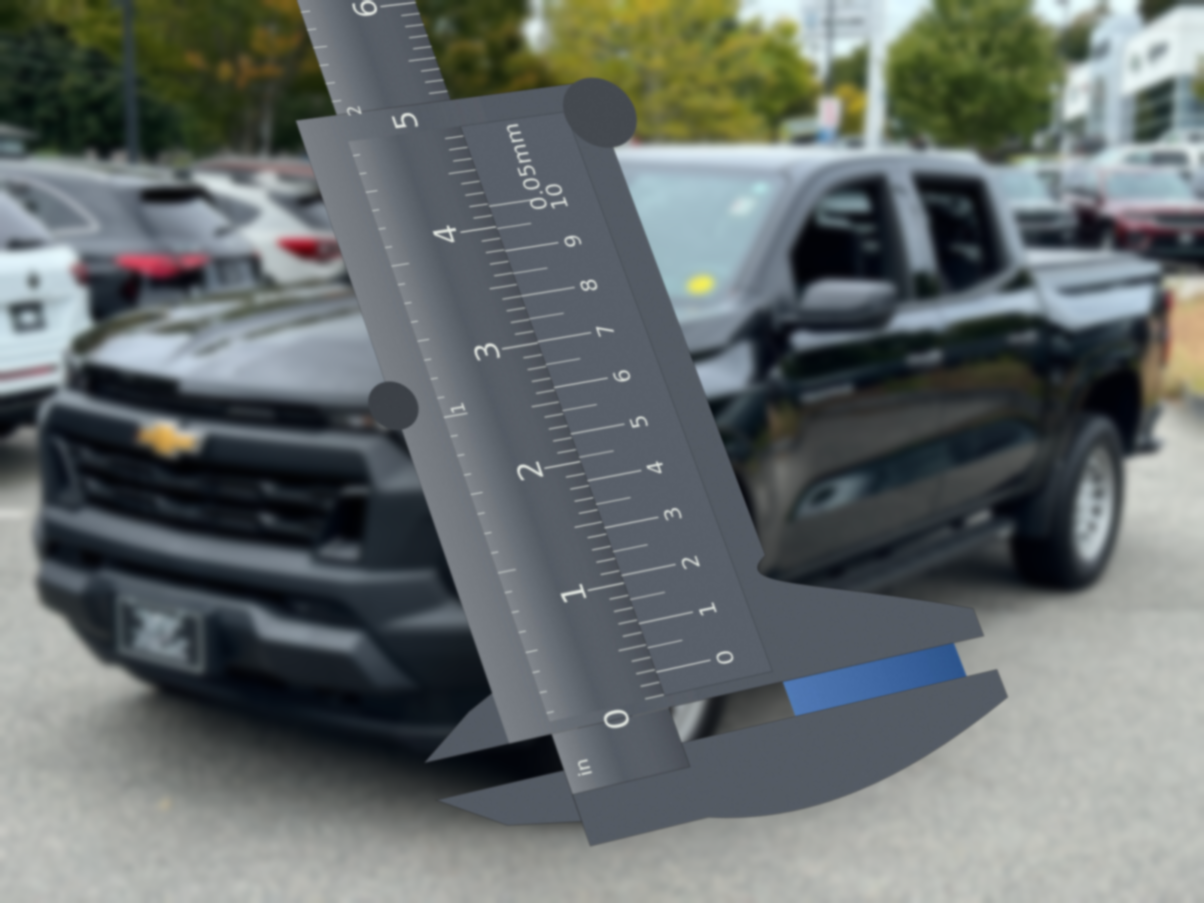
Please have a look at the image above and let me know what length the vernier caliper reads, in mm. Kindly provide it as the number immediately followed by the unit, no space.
2.8mm
